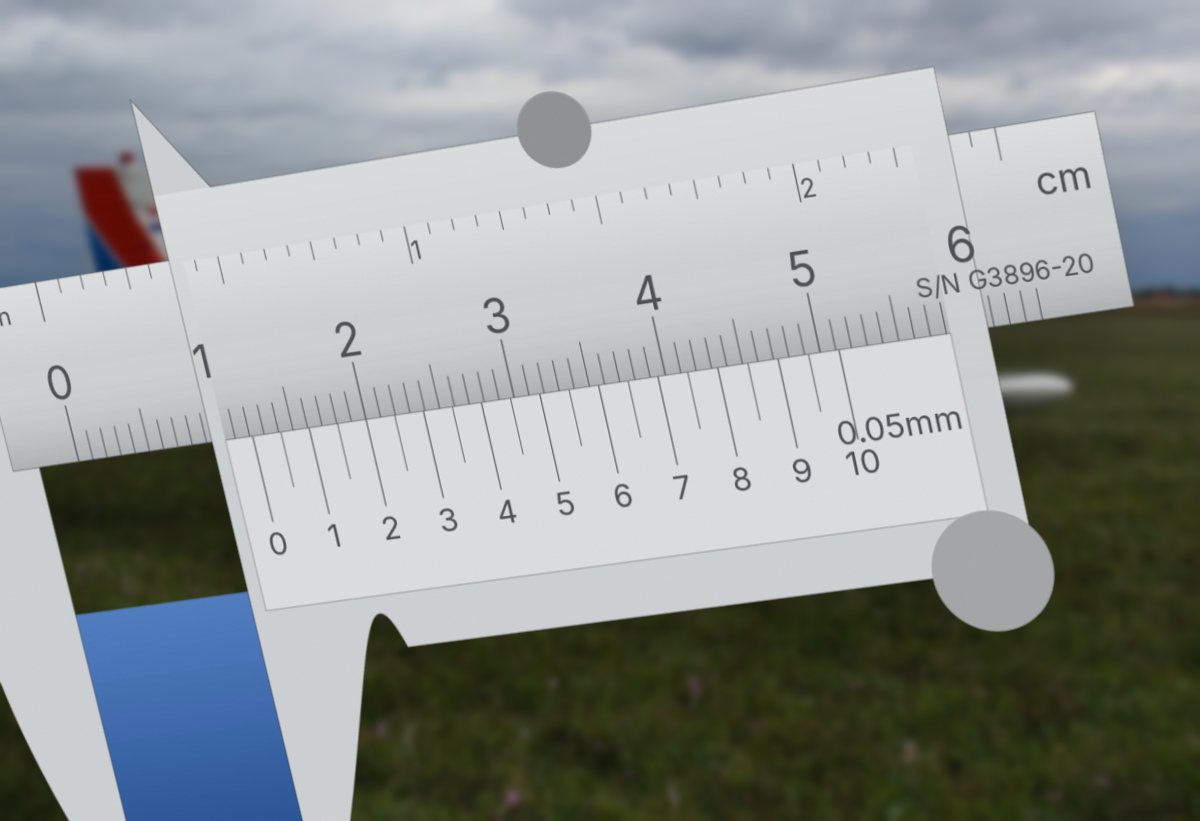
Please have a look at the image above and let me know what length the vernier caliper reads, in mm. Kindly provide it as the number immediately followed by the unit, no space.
12.2mm
